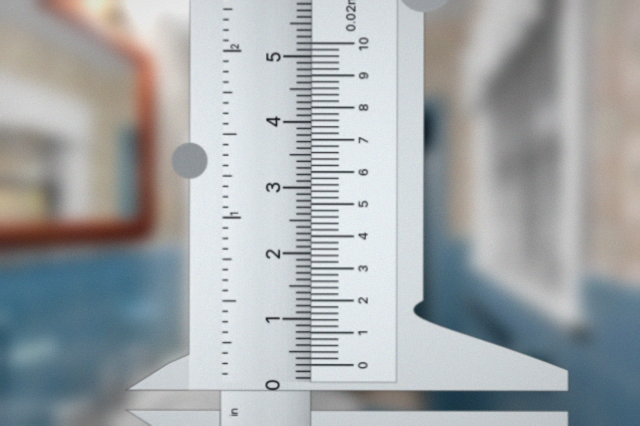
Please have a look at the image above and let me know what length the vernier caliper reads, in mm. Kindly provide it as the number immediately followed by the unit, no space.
3.0mm
